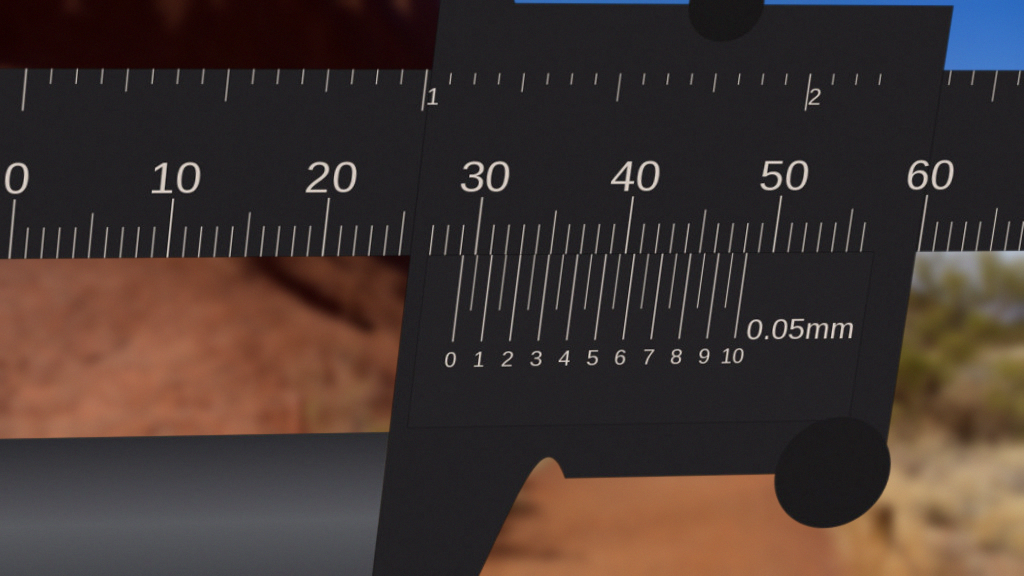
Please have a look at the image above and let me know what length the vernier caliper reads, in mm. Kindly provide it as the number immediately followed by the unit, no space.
29.2mm
